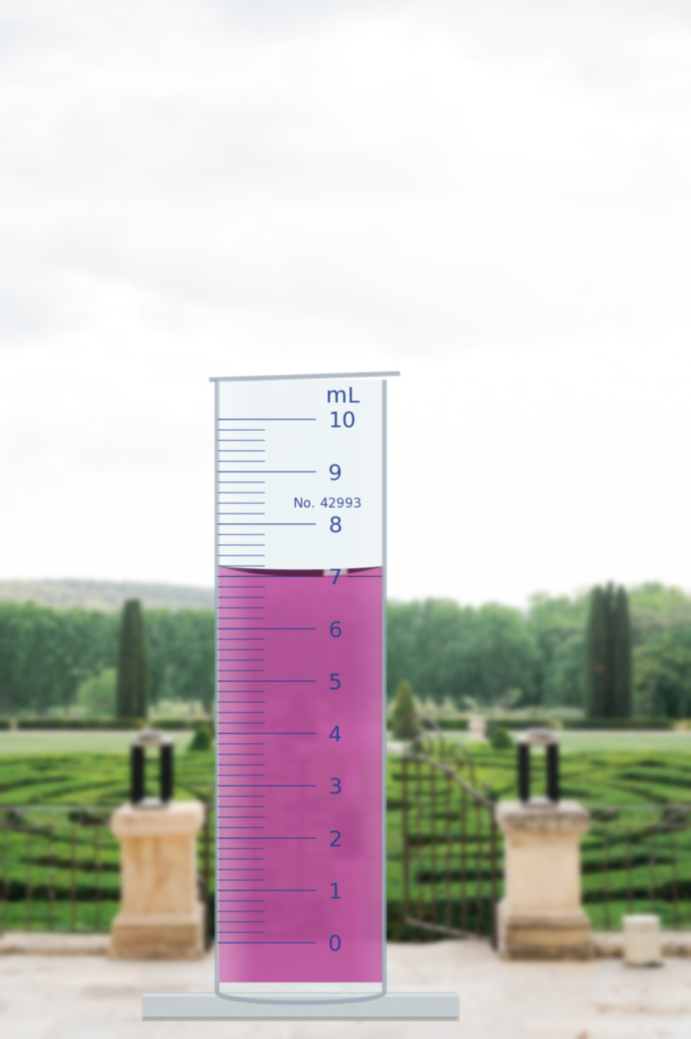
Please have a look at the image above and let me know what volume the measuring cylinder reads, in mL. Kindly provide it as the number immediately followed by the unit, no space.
7mL
